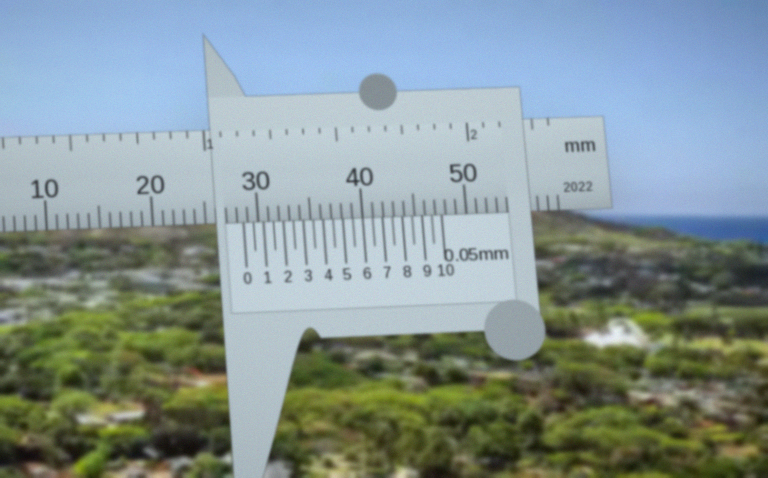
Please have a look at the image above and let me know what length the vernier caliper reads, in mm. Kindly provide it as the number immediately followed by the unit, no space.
28.6mm
